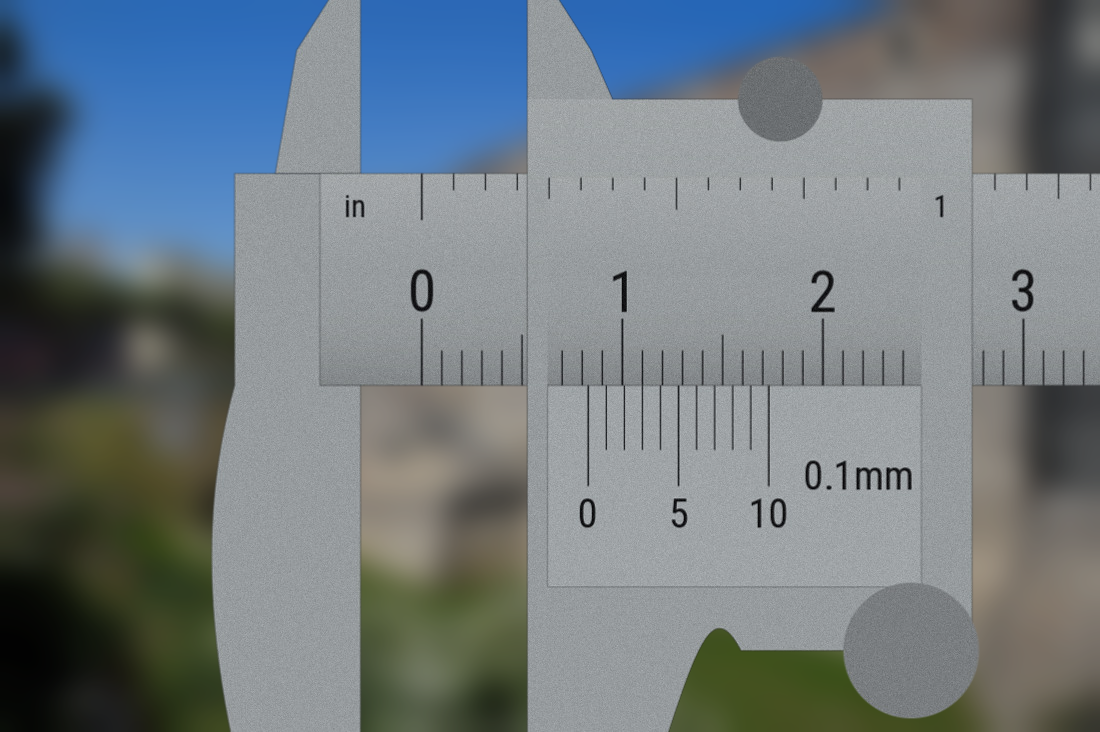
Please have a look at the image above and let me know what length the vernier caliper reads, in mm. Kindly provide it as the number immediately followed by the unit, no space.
8.3mm
